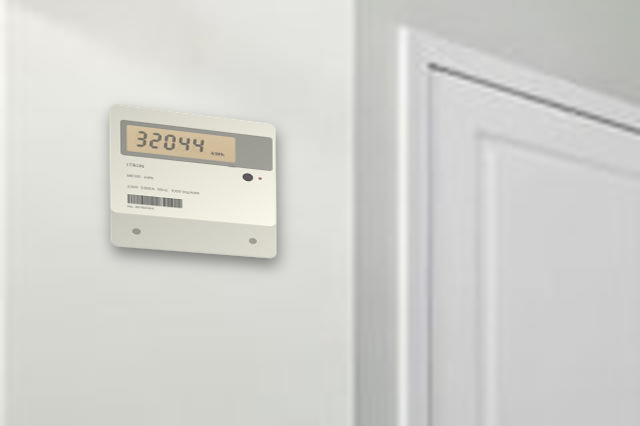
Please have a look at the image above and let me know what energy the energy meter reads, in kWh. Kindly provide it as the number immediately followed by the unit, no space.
32044kWh
